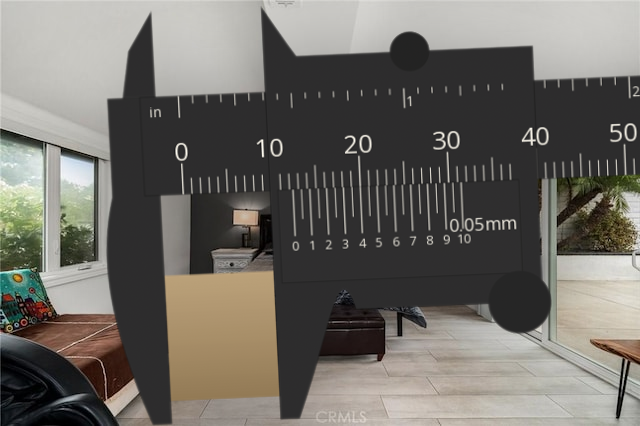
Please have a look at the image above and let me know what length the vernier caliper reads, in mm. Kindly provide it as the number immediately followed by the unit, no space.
12.4mm
